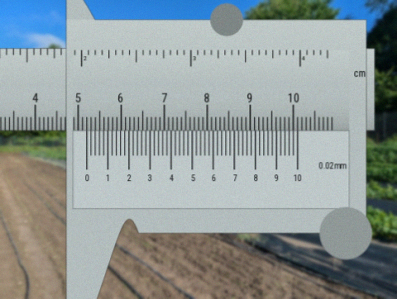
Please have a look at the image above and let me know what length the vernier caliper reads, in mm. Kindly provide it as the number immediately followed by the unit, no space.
52.0mm
